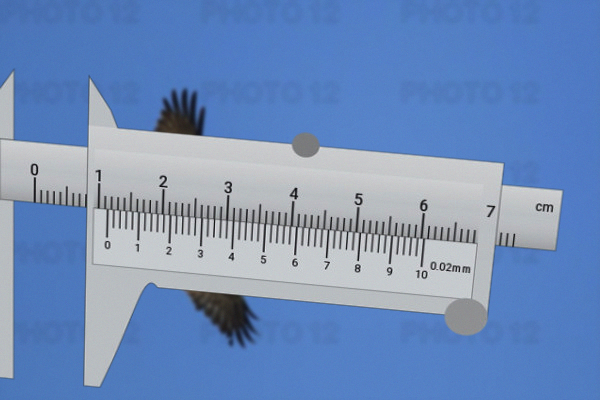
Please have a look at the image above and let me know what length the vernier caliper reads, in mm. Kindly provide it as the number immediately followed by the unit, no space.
11.4mm
